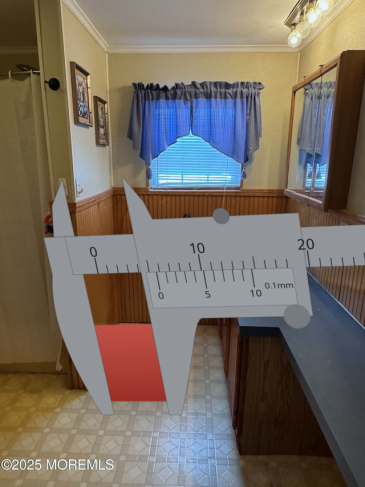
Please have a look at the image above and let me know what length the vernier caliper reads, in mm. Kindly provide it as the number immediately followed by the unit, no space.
5.7mm
